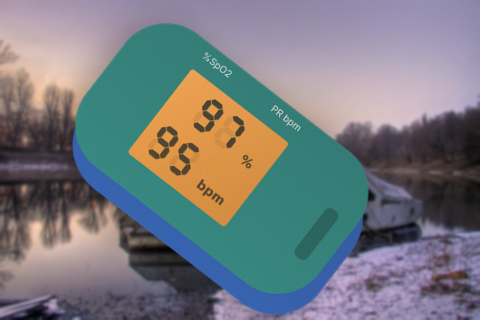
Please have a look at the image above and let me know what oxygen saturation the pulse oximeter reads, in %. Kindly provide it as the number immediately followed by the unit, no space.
97%
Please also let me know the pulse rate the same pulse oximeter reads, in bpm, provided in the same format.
95bpm
